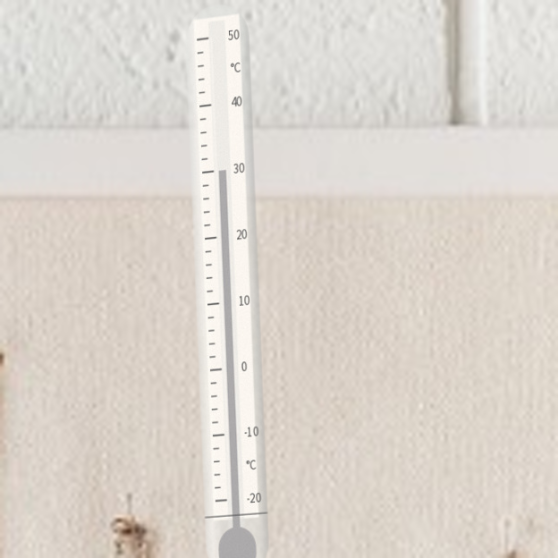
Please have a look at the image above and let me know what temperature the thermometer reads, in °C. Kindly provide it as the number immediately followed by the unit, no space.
30°C
